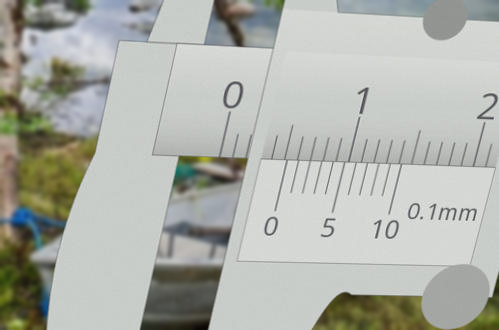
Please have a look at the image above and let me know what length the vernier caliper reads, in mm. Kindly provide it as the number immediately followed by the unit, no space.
5.2mm
